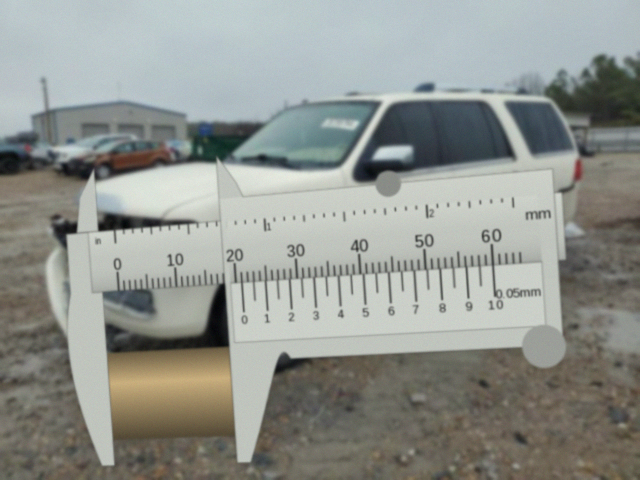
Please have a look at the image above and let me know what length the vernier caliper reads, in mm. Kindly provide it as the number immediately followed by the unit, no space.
21.0mm
